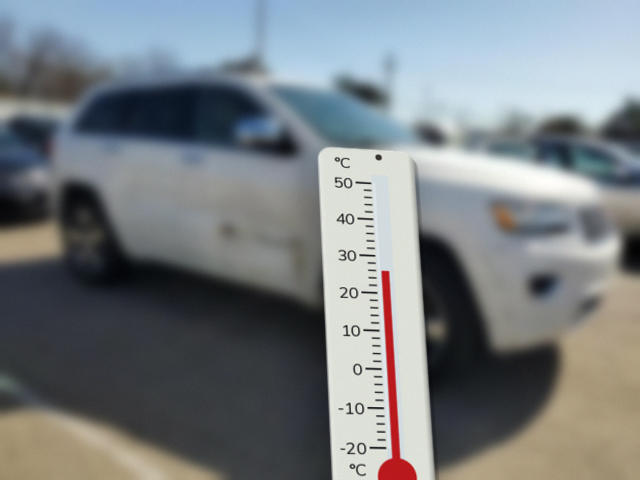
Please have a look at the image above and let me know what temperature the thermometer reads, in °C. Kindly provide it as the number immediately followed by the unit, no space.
26°C
